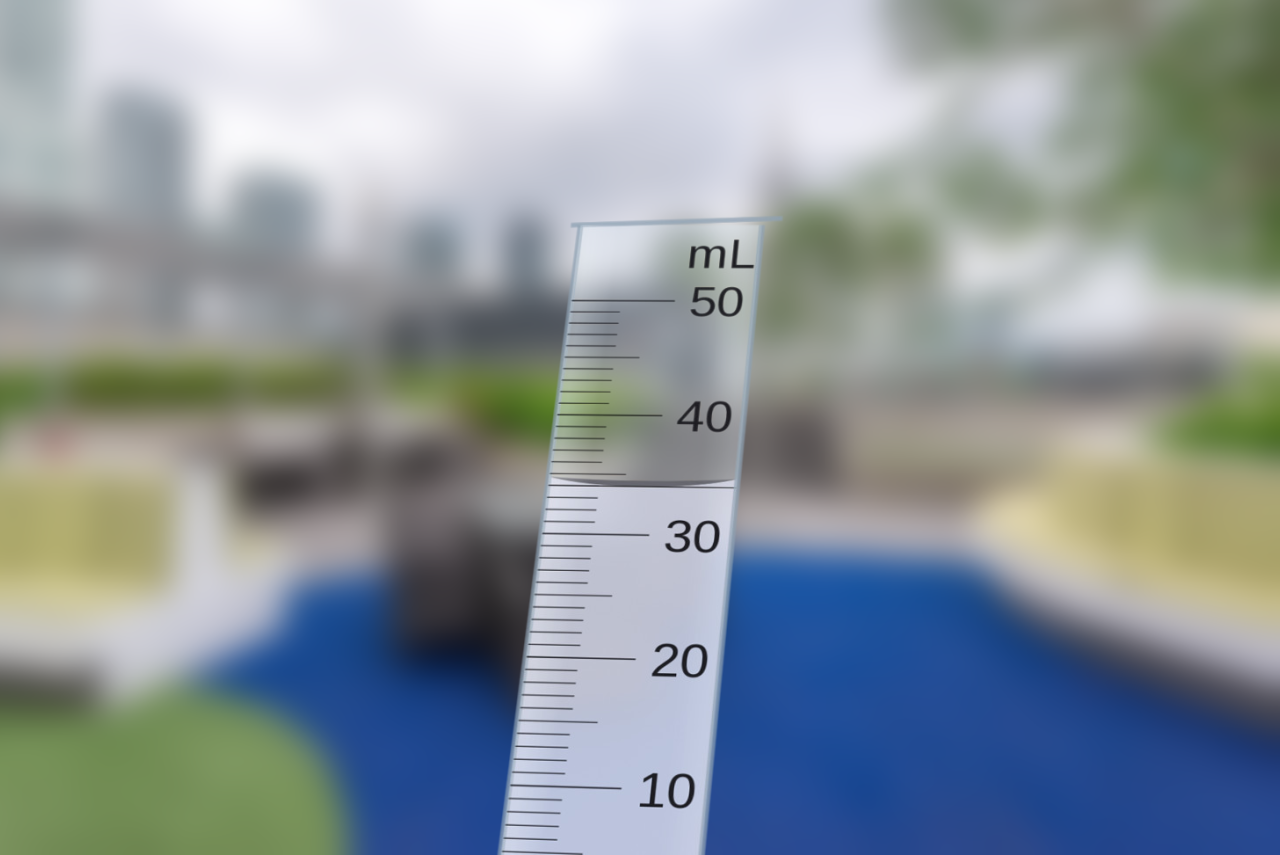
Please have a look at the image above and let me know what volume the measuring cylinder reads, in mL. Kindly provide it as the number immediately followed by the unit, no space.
34mL
